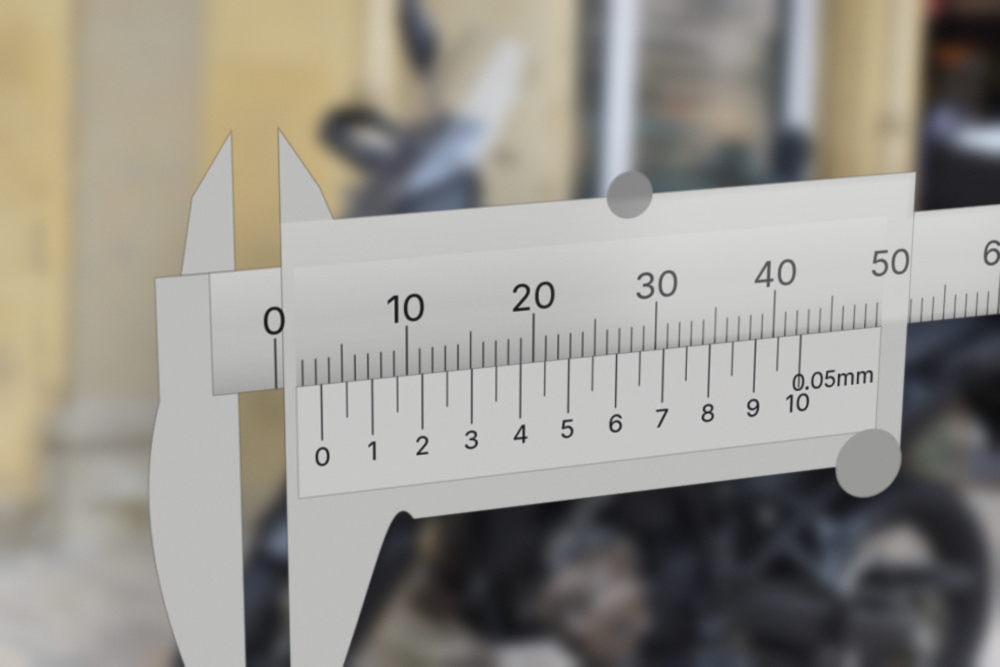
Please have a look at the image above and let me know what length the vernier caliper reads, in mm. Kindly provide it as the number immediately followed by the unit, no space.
3.4mm
